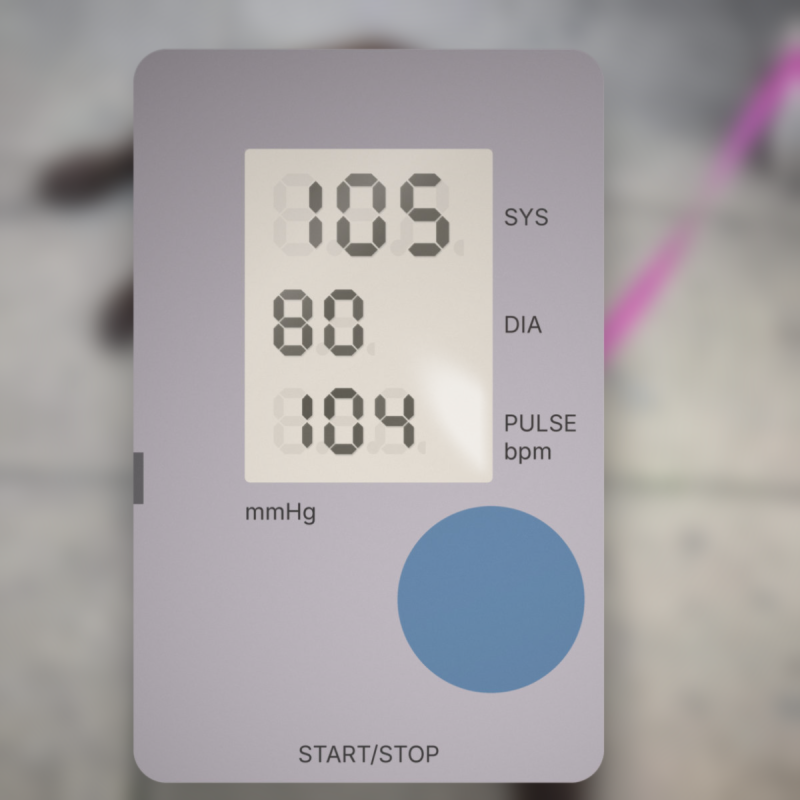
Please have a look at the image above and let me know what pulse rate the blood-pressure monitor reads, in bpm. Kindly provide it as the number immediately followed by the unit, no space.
104bpm
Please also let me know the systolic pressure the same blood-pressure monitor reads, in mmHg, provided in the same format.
105mmHg
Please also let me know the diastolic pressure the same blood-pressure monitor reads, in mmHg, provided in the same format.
80mmHg
